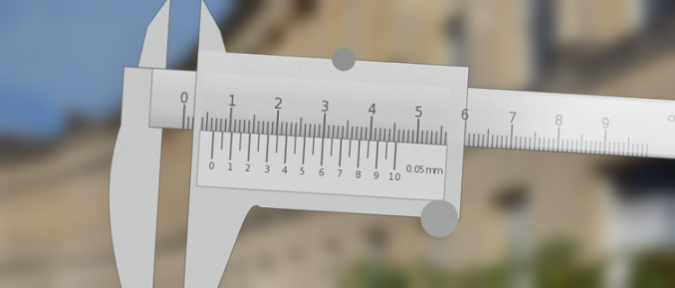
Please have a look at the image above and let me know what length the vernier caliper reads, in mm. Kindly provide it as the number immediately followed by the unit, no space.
6.5mm
